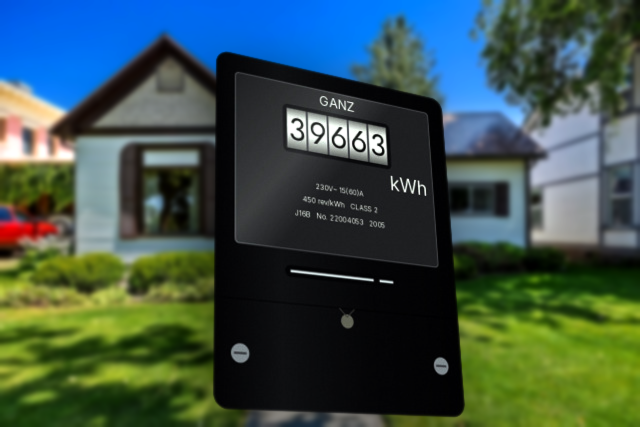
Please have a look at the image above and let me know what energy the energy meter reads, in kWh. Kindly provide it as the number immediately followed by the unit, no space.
39663kWh
